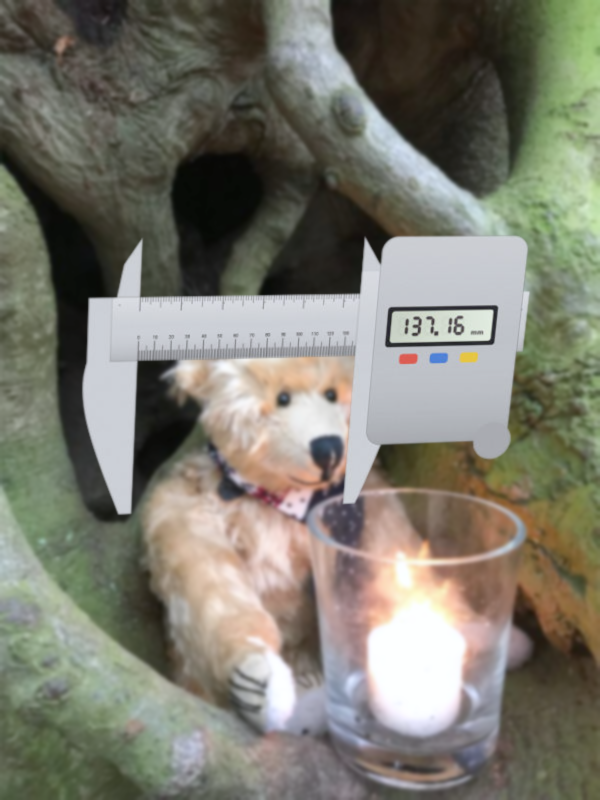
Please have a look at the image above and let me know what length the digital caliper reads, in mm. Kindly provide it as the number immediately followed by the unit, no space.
137.16mm
